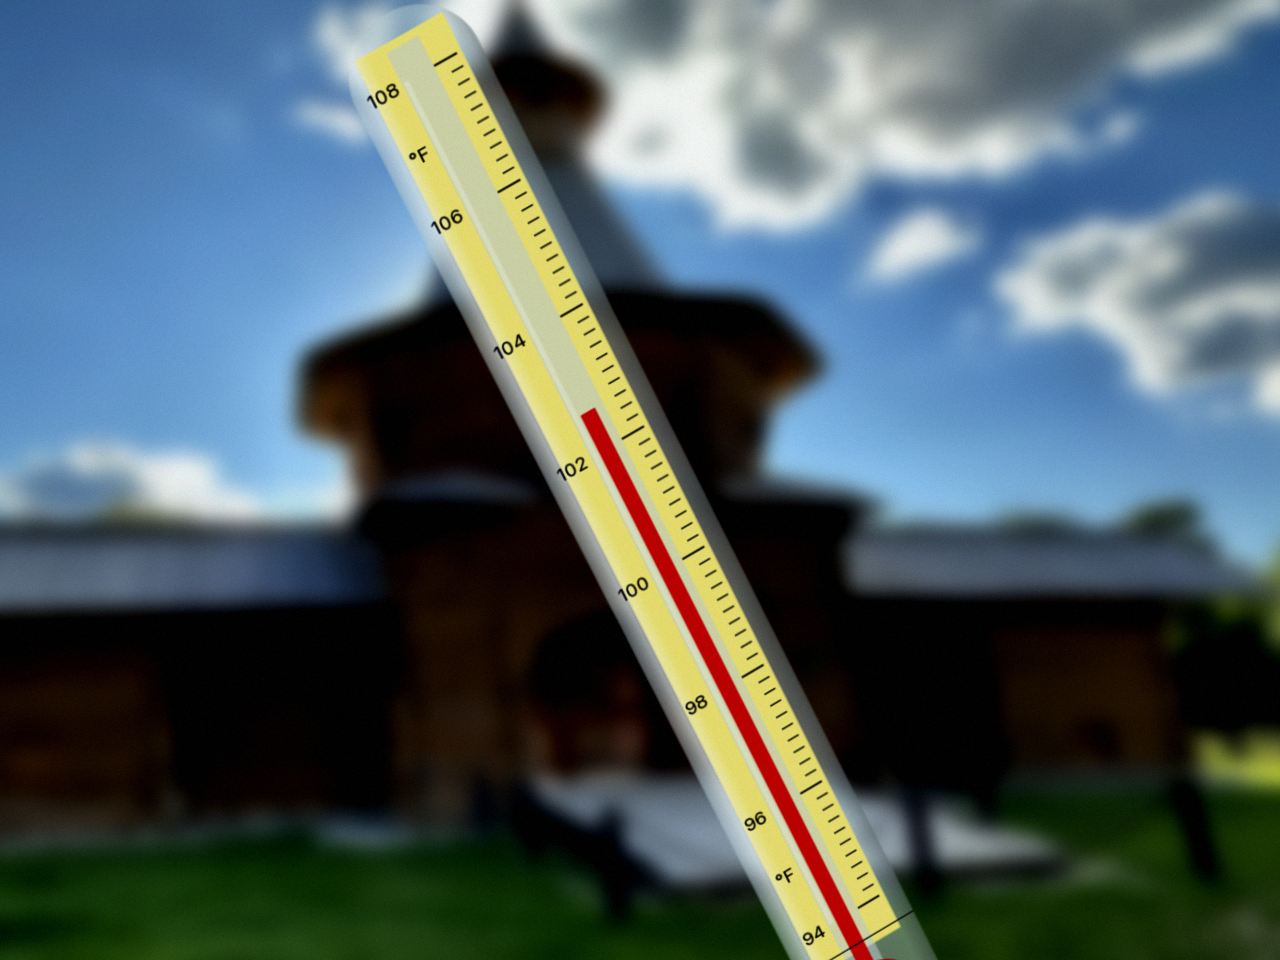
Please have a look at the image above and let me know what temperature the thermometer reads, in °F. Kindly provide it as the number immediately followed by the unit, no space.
102.6°F
